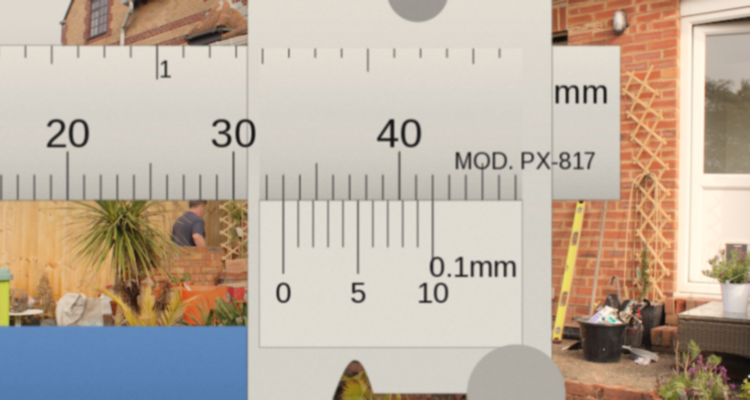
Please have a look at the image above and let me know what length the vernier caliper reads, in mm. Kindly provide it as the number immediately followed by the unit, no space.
33.0mm
